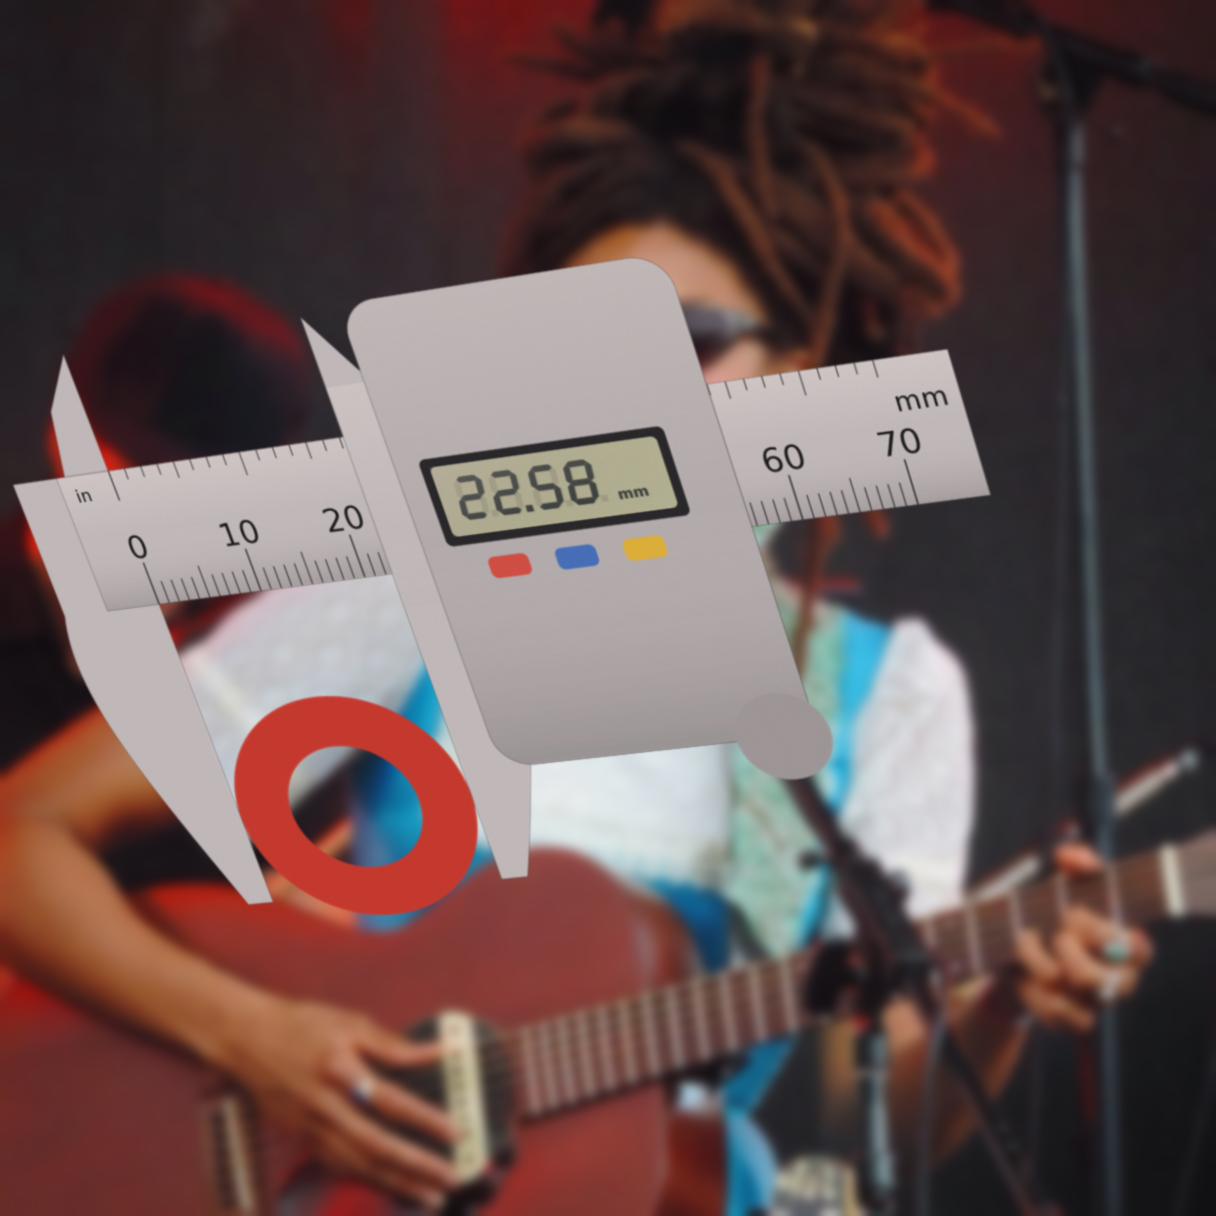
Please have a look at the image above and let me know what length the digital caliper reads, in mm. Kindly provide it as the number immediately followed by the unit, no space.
22.58mm
